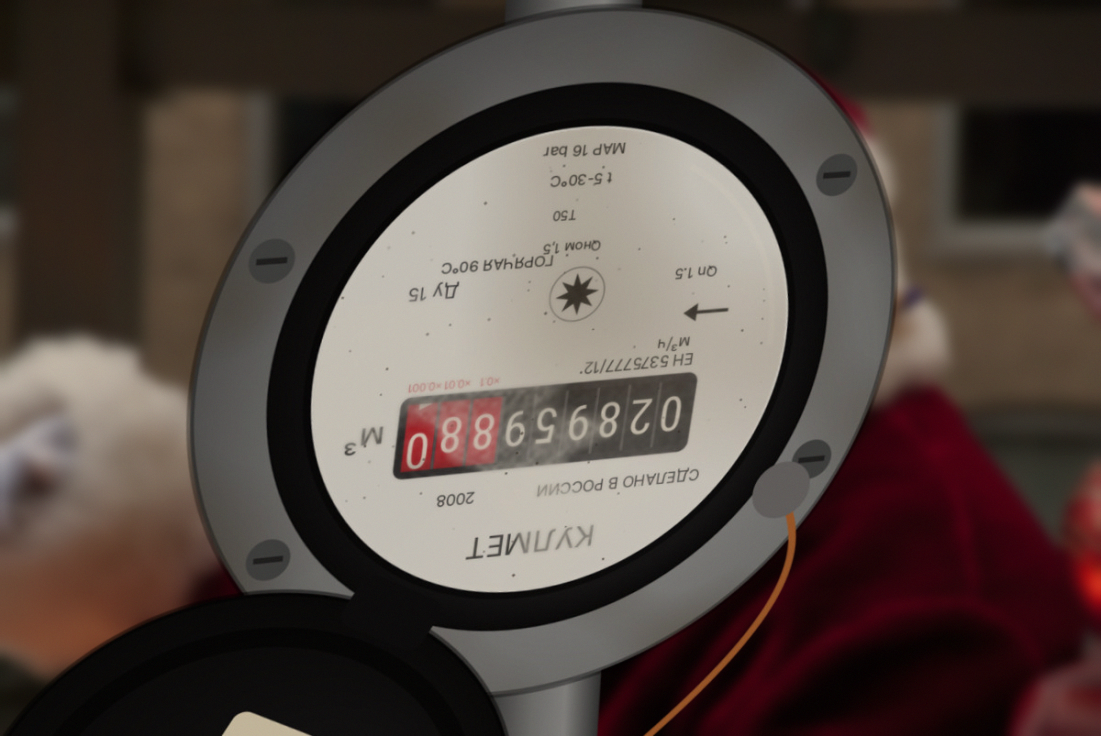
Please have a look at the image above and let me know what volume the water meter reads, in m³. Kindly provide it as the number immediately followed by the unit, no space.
28959.880m³
